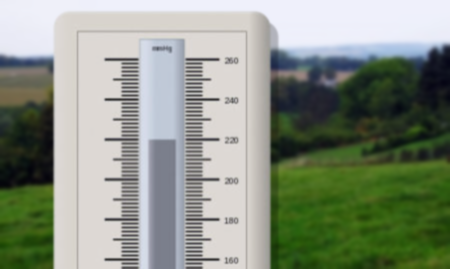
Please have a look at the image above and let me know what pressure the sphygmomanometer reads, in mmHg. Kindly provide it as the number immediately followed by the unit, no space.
220mmHg
